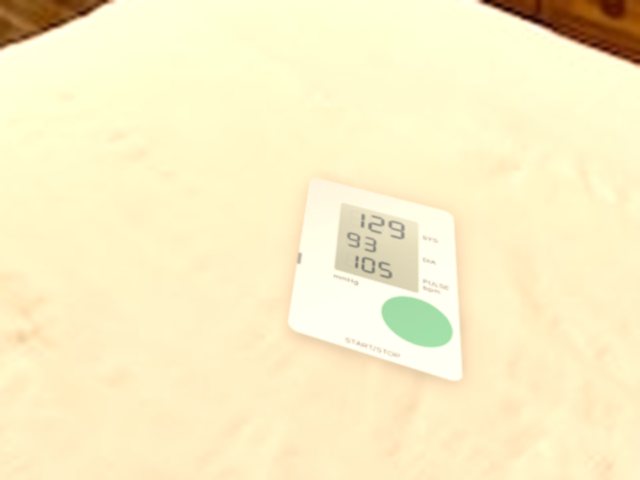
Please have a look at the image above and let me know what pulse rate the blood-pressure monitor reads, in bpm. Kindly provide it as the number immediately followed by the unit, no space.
105bpm
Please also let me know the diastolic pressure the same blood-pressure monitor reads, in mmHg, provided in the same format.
93mmHg
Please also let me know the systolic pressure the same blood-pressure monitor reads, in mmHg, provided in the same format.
129mmHg
